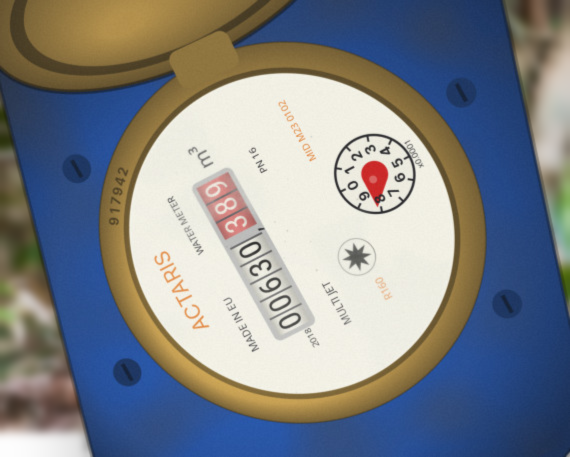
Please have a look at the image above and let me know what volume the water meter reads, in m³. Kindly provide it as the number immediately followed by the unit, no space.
630.3898m³
